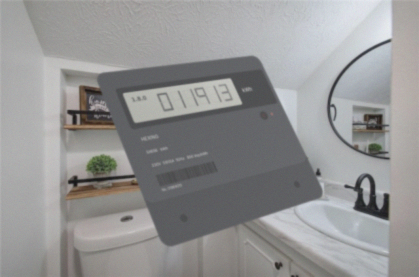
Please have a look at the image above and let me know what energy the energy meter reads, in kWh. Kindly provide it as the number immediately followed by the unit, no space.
11913kWh
